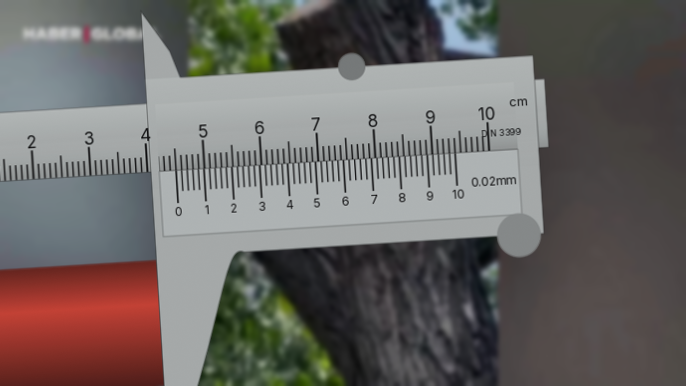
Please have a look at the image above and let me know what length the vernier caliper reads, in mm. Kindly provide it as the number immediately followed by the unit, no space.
45.0mm
